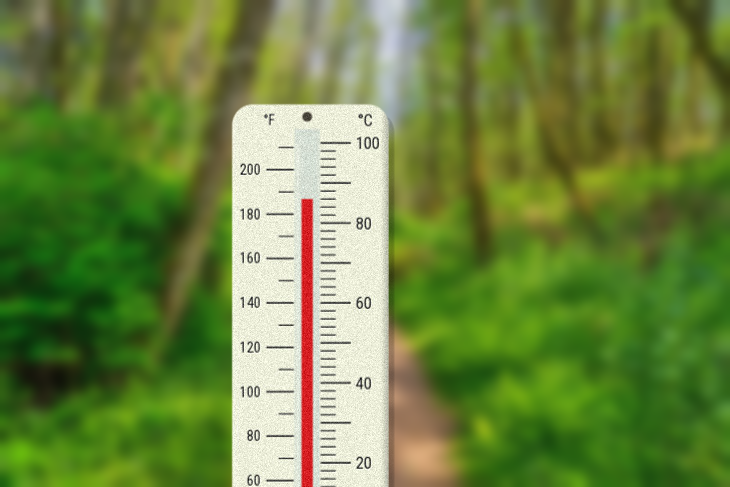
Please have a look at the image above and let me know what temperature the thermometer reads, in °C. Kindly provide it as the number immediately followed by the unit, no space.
86°C
